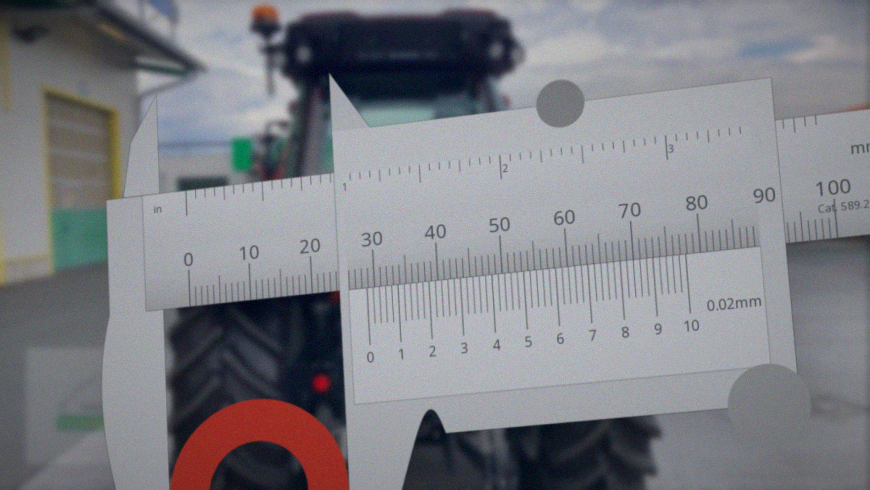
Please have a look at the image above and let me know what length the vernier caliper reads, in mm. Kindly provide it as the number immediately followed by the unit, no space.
28.8mm
